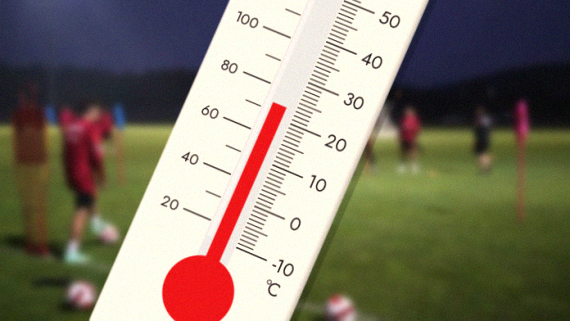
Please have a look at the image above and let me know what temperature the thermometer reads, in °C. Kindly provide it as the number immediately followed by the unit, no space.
23°C
